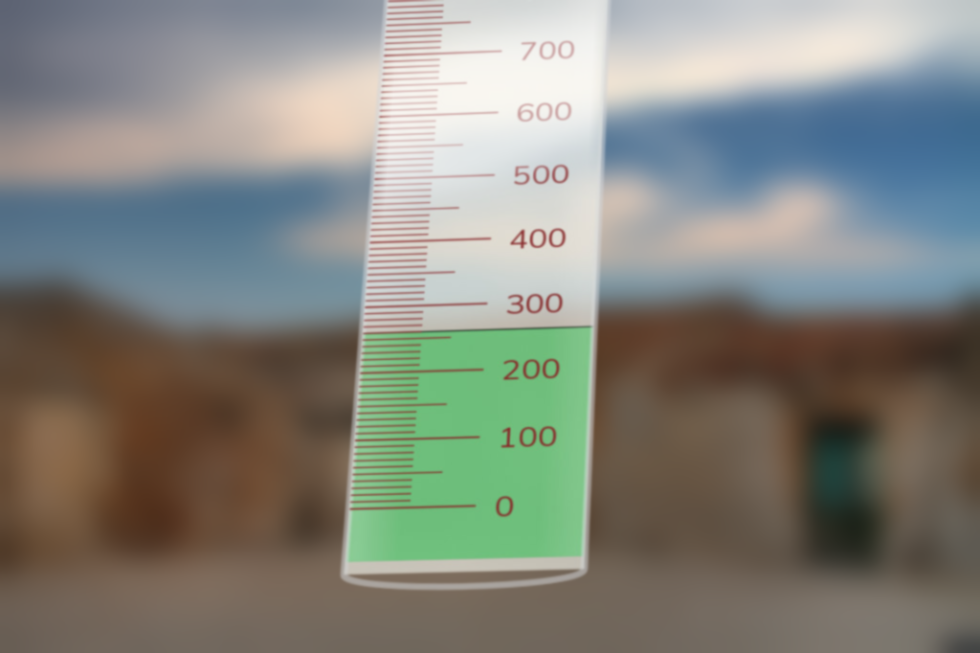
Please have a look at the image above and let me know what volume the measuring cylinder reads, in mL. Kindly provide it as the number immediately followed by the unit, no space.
260mL
